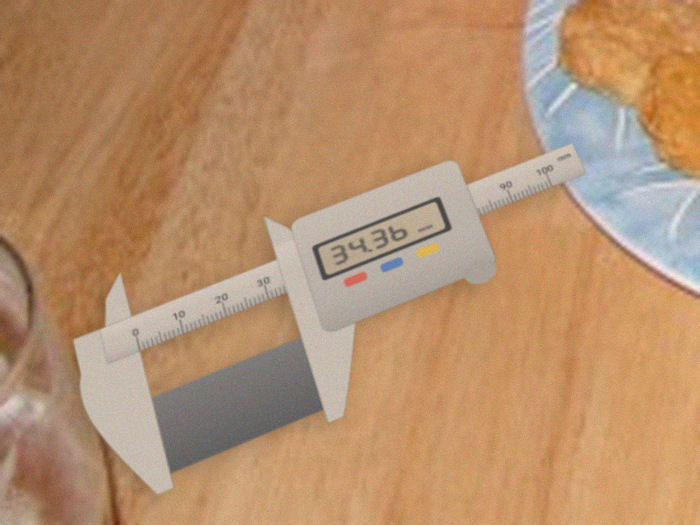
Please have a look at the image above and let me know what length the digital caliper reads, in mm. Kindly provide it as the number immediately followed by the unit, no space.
34.36mm
